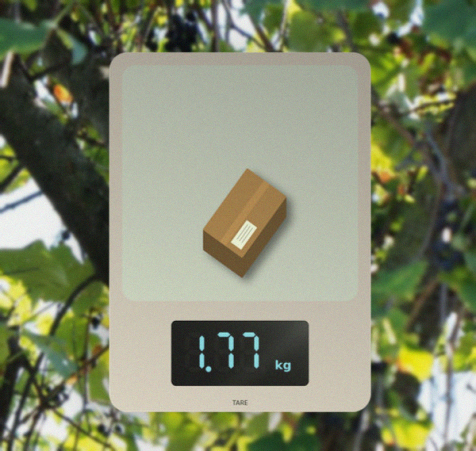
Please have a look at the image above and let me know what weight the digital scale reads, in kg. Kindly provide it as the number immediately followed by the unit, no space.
1.77kg
